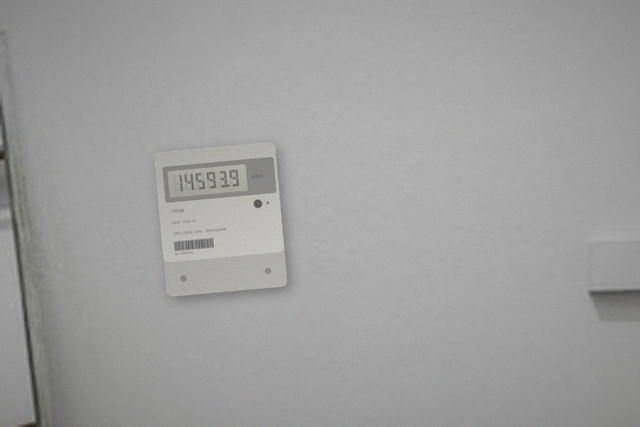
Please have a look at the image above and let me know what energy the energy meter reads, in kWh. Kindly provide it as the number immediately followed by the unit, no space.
14593.9kWh
